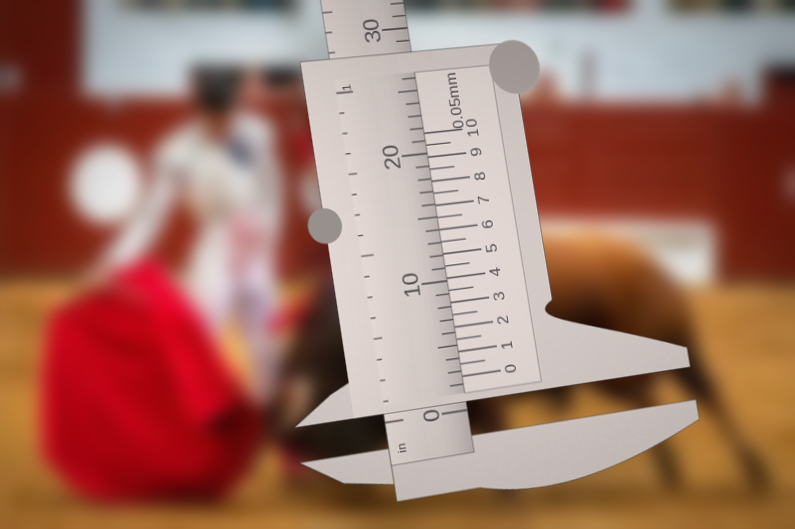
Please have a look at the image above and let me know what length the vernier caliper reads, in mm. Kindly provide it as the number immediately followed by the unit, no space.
2.6mm
